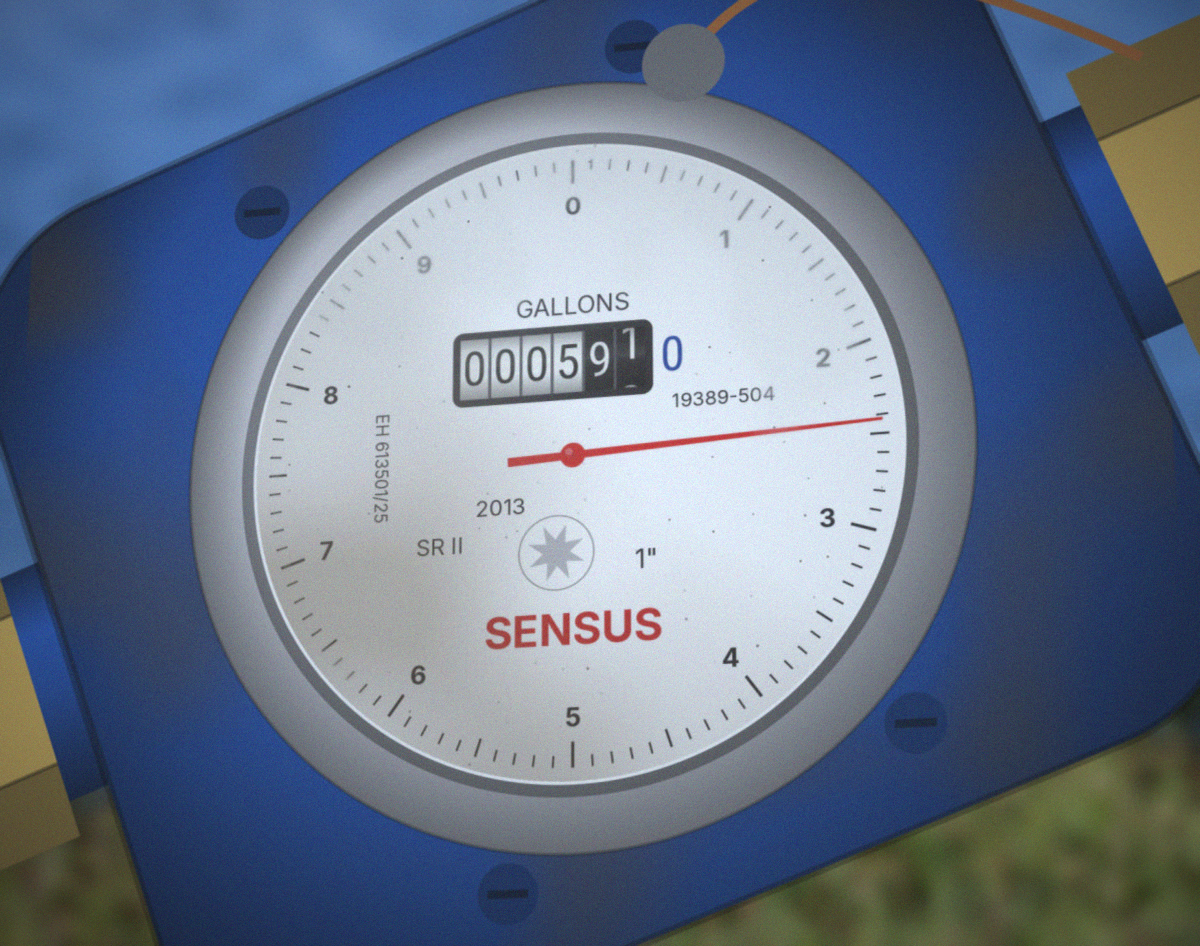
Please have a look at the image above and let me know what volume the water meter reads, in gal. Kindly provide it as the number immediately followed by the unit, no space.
5912.4gal
